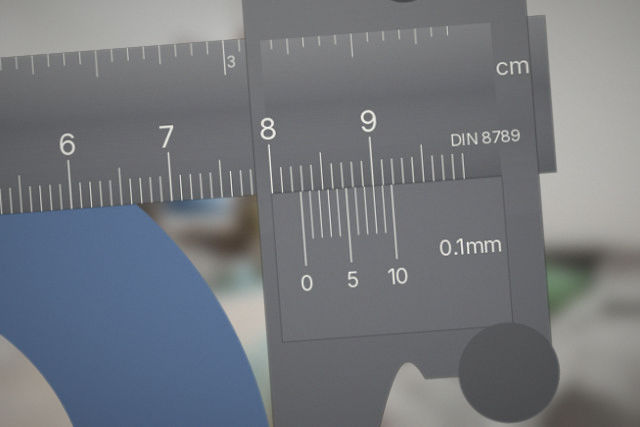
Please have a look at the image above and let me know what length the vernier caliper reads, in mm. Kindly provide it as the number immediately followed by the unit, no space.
82.8mm
